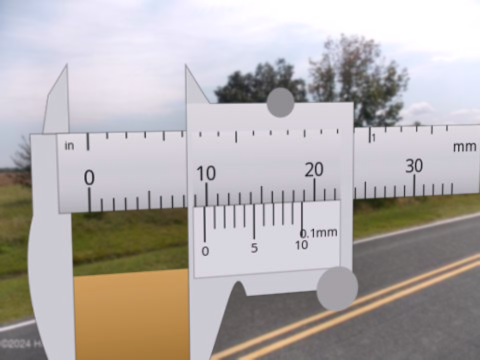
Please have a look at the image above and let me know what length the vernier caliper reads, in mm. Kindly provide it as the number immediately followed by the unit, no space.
9.8mm
